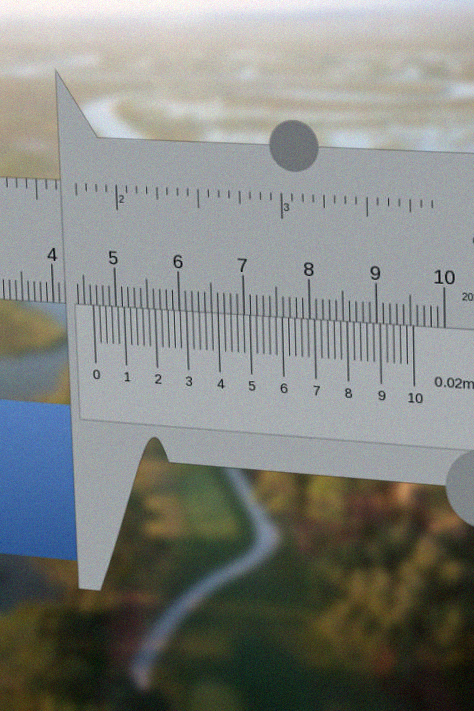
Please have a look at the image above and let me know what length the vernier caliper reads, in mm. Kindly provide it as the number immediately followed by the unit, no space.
46.4mm
